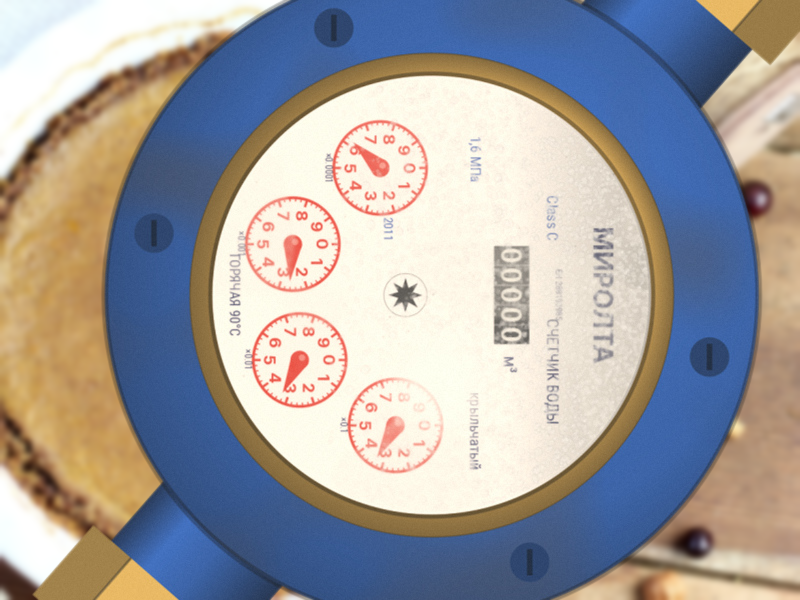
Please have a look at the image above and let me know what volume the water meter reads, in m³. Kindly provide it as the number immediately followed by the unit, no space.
0.3326m³
